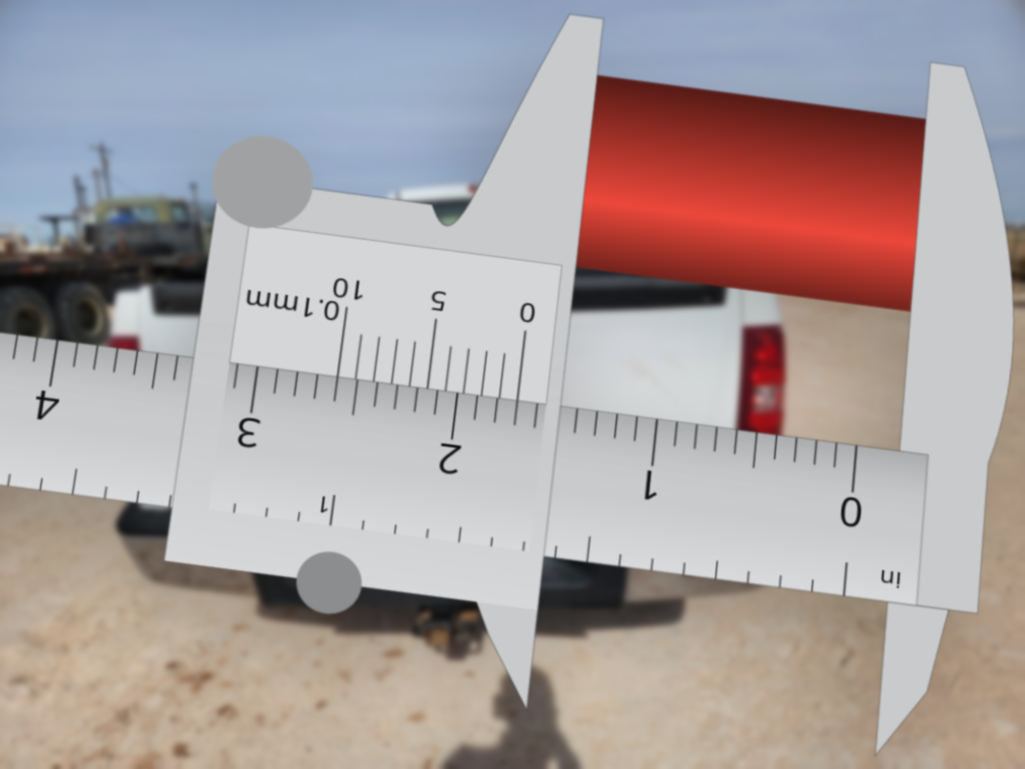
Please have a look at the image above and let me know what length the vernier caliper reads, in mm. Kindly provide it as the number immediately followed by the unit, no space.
17.0mm
